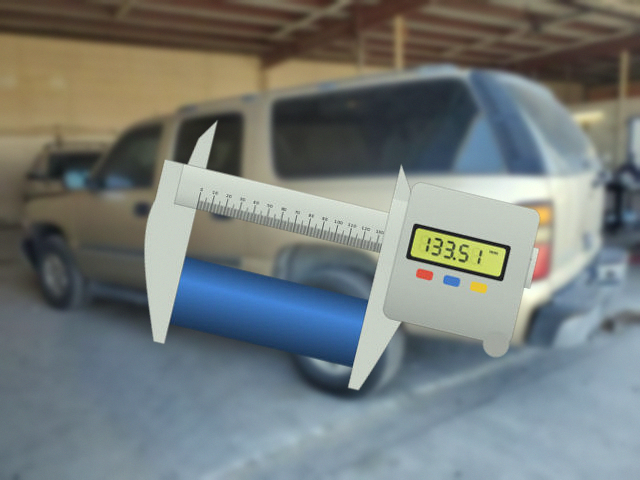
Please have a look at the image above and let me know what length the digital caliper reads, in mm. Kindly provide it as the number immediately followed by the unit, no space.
133.51mm
